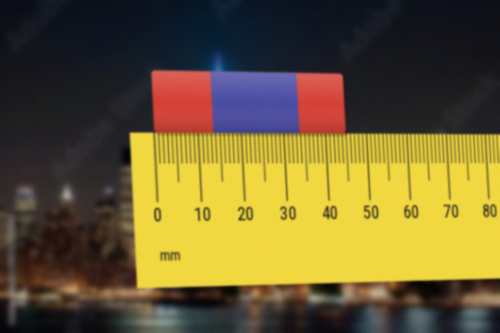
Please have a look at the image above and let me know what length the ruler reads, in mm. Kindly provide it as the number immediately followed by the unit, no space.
45mm
